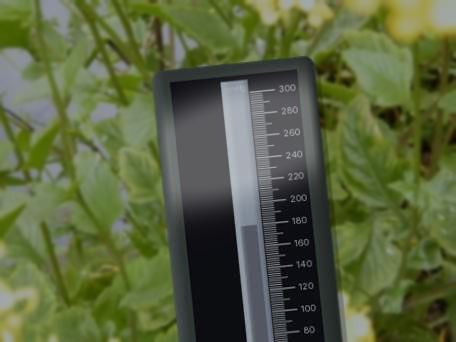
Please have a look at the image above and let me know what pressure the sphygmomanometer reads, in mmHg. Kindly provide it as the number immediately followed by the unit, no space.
180mmHg
